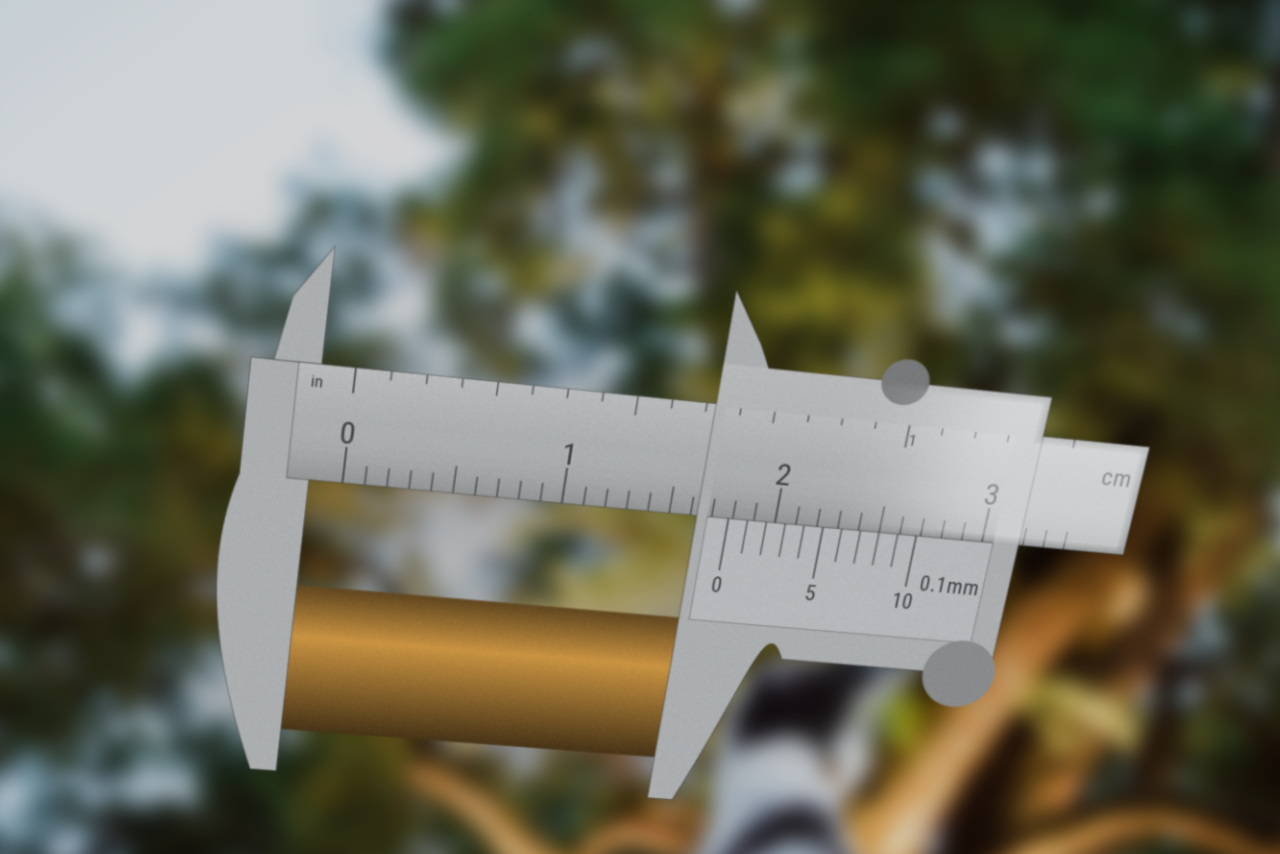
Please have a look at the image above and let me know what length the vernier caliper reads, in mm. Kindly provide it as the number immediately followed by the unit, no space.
17.8mm
